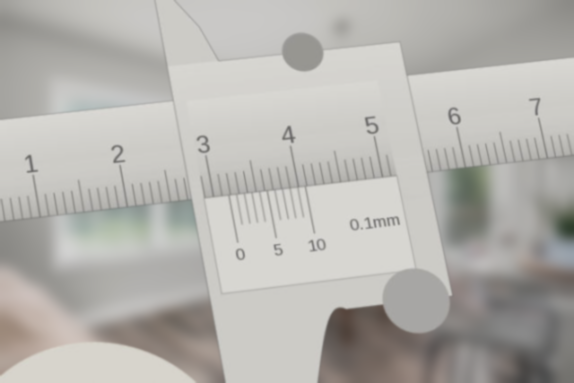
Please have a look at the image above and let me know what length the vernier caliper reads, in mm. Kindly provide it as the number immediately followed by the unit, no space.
31.8mm
